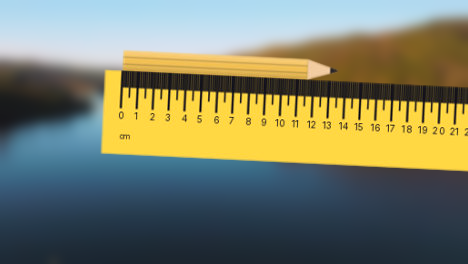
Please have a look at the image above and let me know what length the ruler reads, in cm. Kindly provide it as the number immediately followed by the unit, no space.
13.5cm
